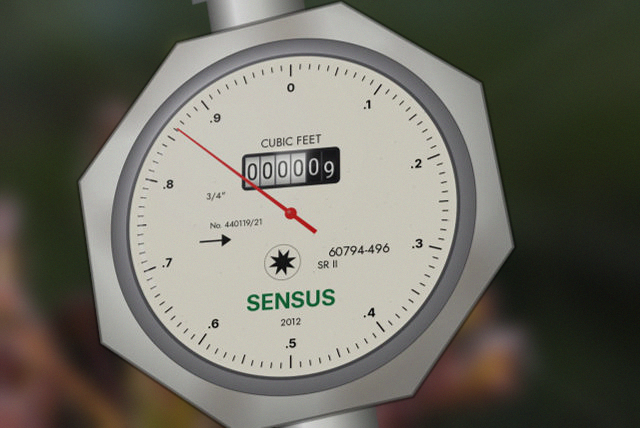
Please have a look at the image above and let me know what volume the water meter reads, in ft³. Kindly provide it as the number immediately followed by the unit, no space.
8.86ft³
